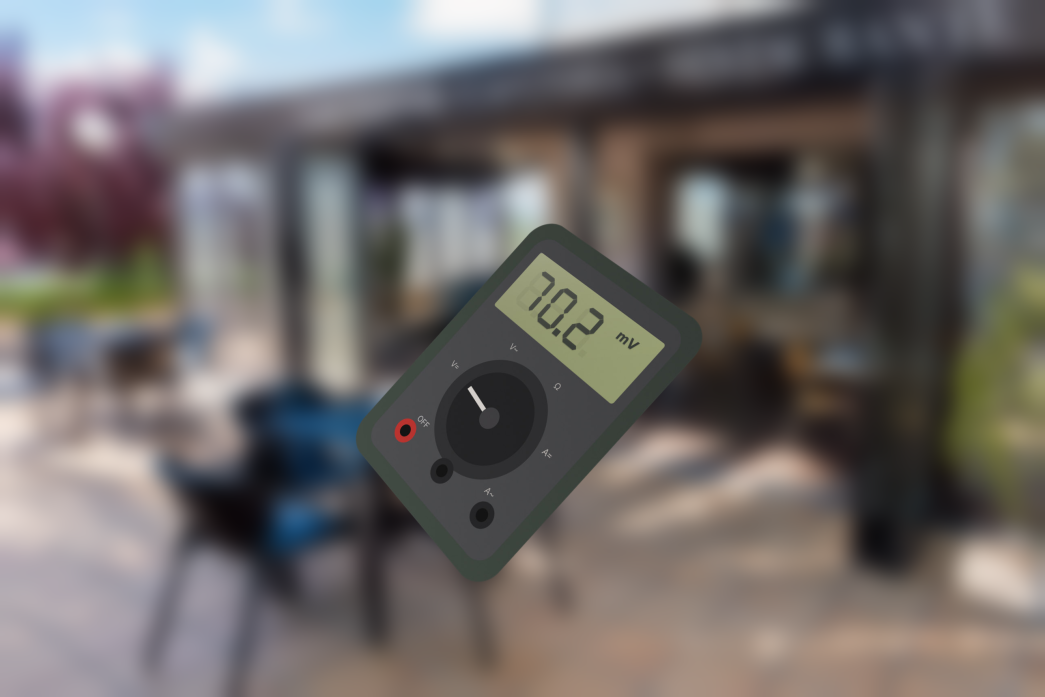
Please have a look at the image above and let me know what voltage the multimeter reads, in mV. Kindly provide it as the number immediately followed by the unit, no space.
70.2mV
